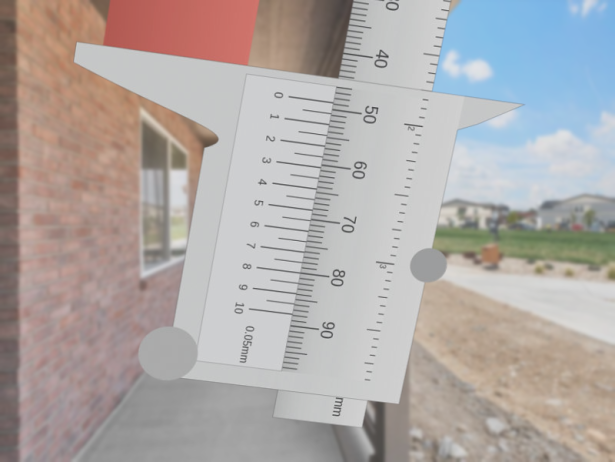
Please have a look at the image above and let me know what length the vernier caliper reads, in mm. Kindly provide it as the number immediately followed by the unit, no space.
48.8mm
